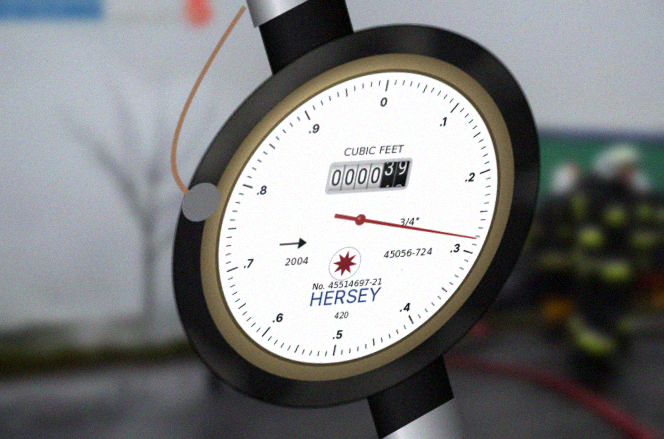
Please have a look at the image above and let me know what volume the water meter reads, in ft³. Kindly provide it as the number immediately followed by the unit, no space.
39.28ft³
